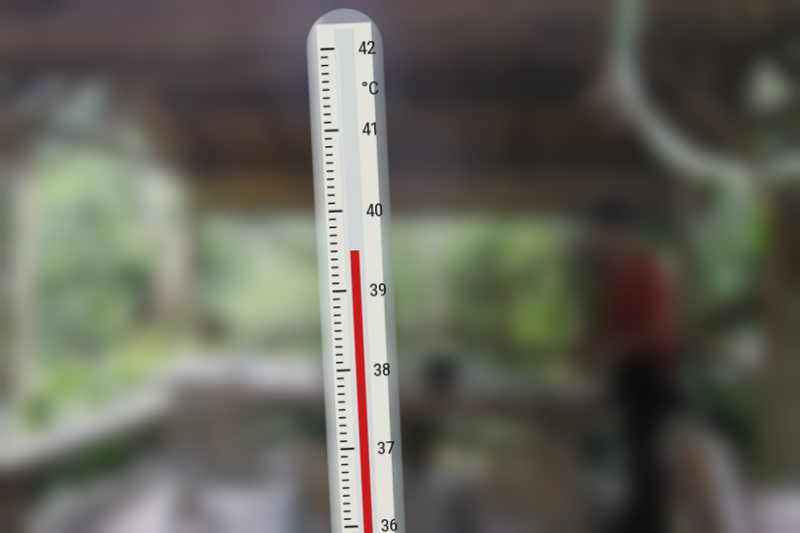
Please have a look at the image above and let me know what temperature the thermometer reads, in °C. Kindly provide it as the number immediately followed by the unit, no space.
39.5°C
